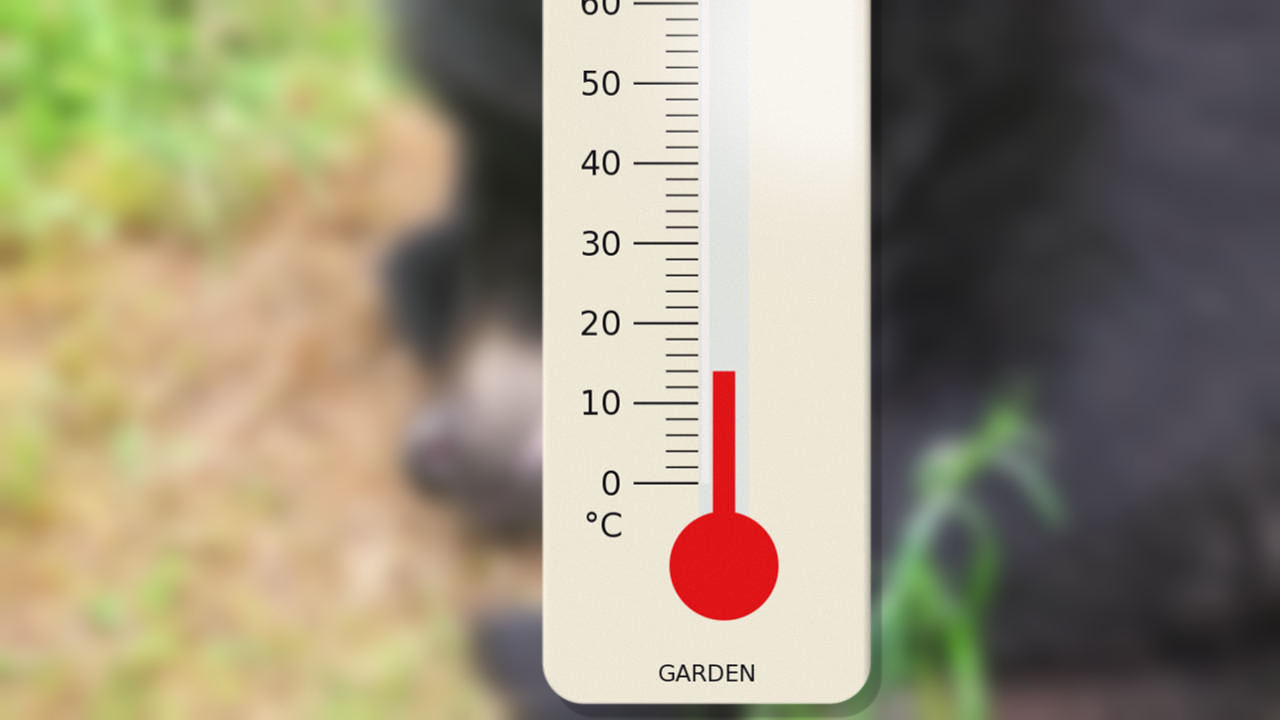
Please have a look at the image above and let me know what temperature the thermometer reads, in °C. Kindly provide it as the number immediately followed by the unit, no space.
14°C
